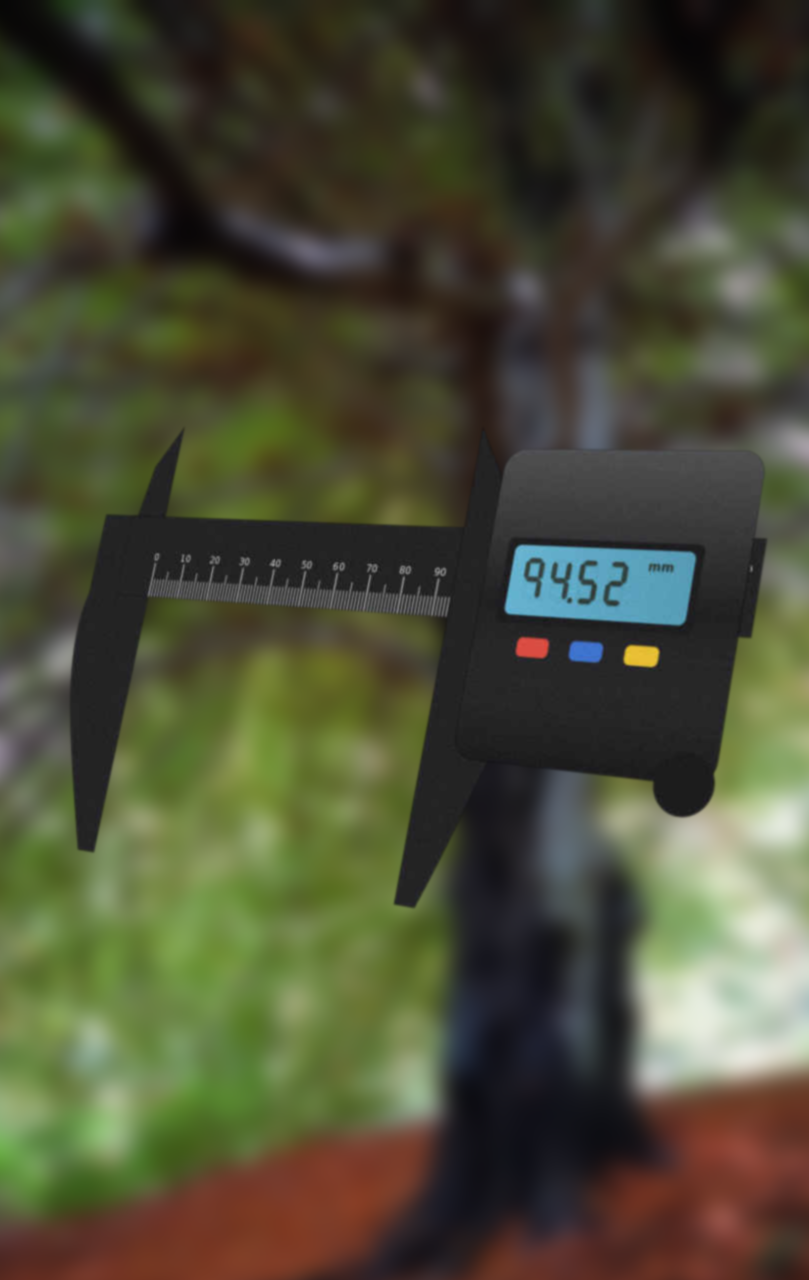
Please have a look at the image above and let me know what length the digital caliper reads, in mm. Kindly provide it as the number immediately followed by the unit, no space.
94.52mm
